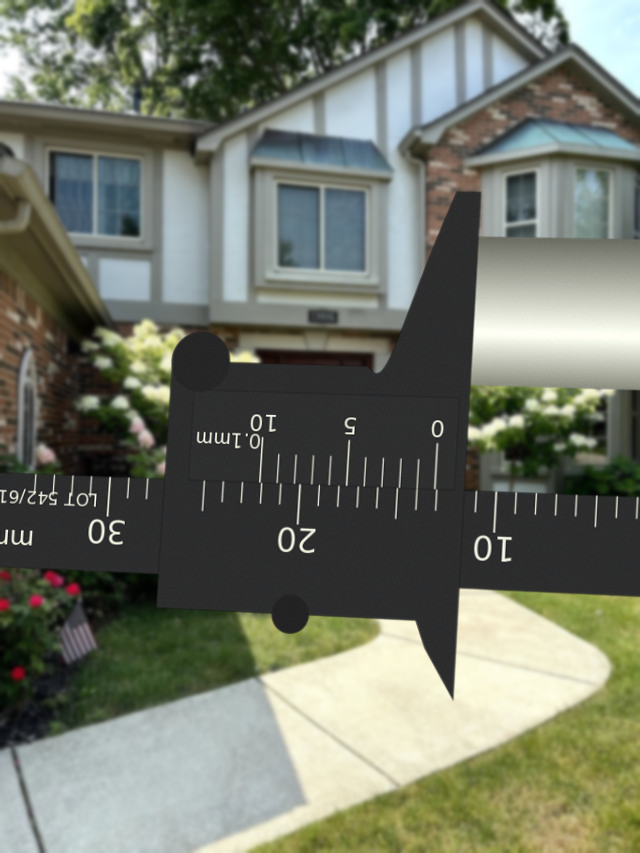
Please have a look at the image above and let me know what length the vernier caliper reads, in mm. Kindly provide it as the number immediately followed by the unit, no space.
13.1mm
